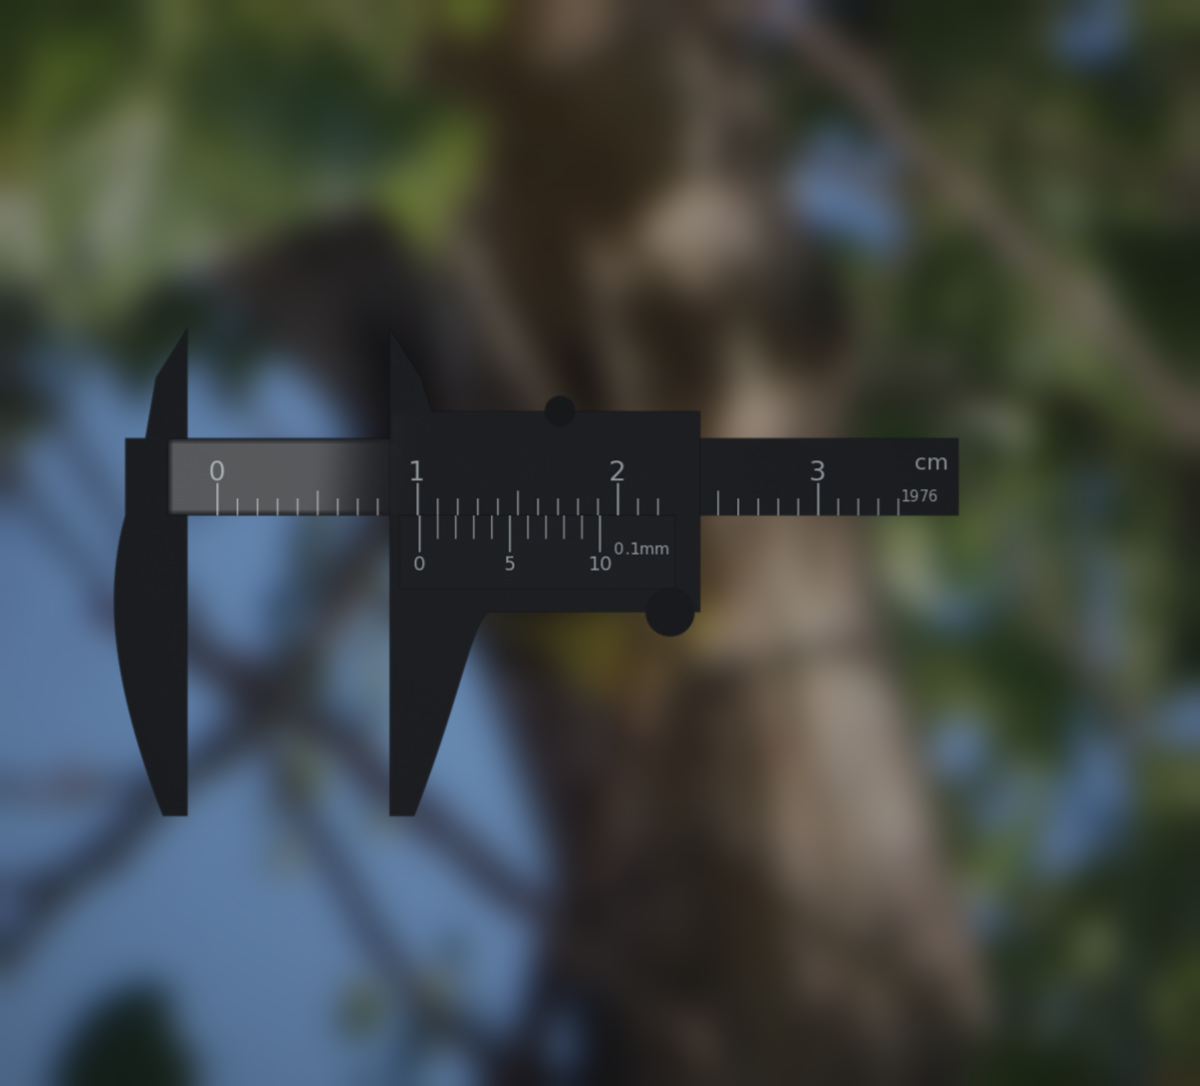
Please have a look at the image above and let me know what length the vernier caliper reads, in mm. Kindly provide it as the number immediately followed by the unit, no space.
10.1mm
